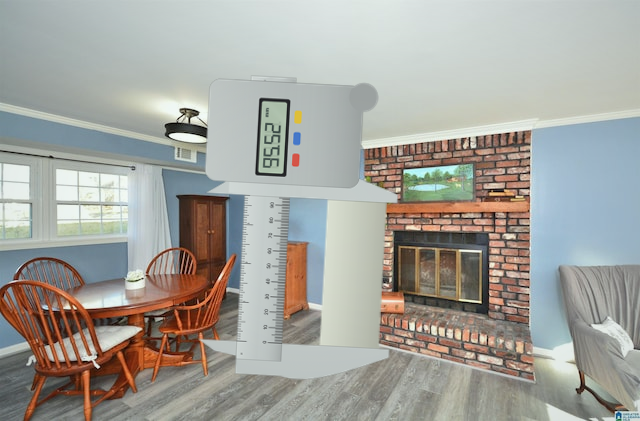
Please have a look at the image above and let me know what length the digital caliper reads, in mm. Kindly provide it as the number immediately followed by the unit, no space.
95.52mm
